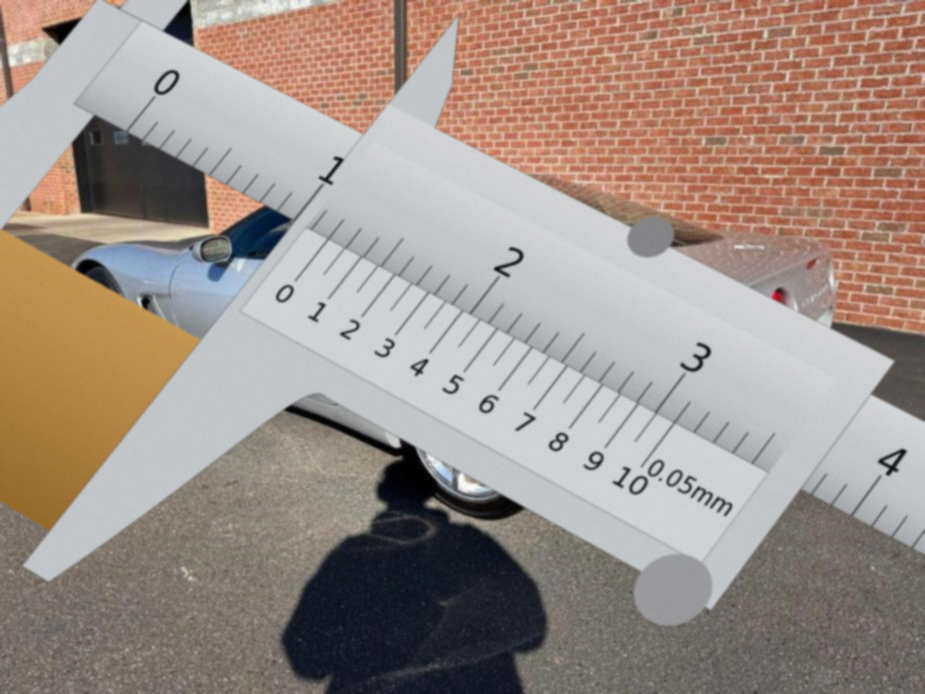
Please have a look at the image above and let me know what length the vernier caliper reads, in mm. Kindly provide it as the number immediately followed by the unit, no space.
12.0mm
